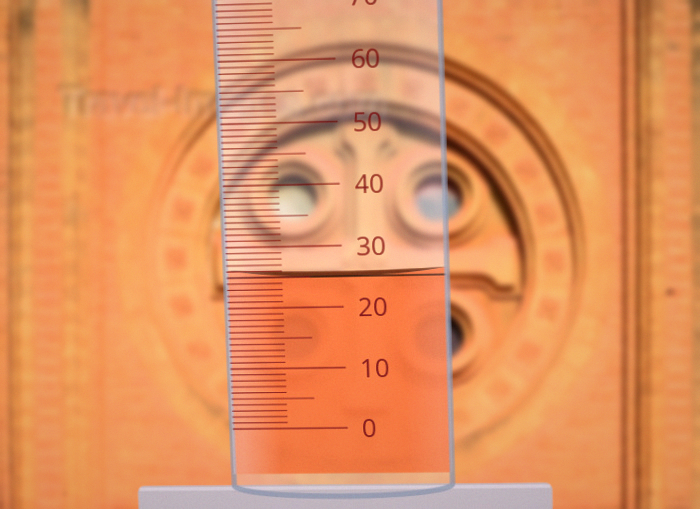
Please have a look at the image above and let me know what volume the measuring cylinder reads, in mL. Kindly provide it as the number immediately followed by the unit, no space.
25mL
